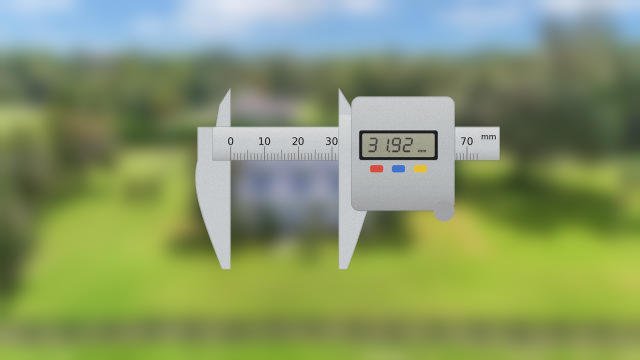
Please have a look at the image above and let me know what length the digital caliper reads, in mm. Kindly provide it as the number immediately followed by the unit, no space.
31.92mm
